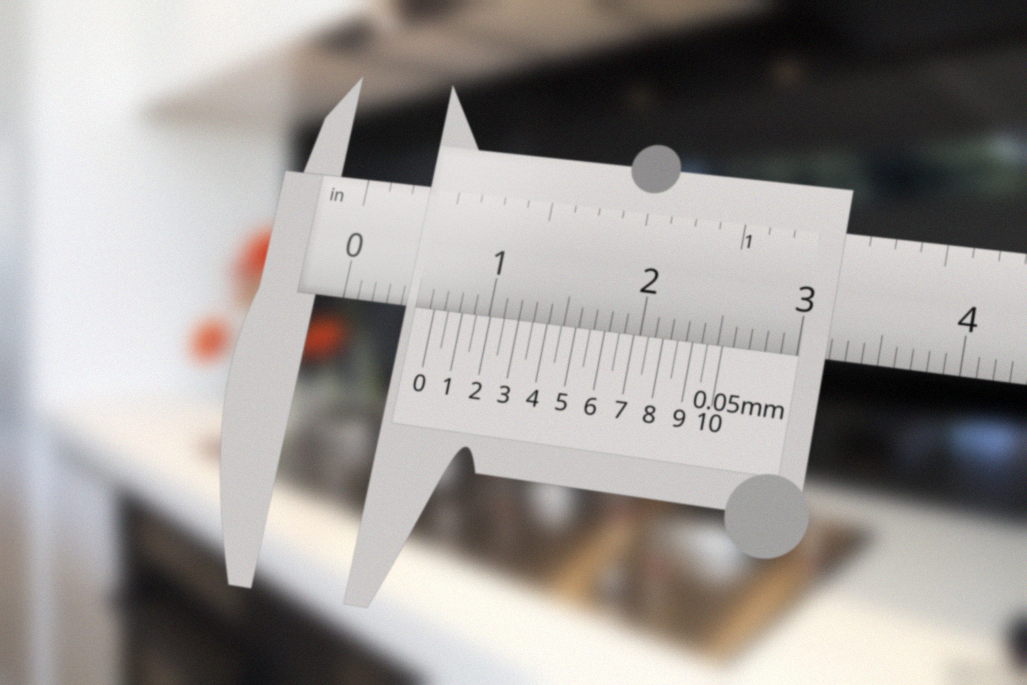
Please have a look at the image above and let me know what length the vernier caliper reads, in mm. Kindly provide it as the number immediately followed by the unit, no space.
6.3mm
